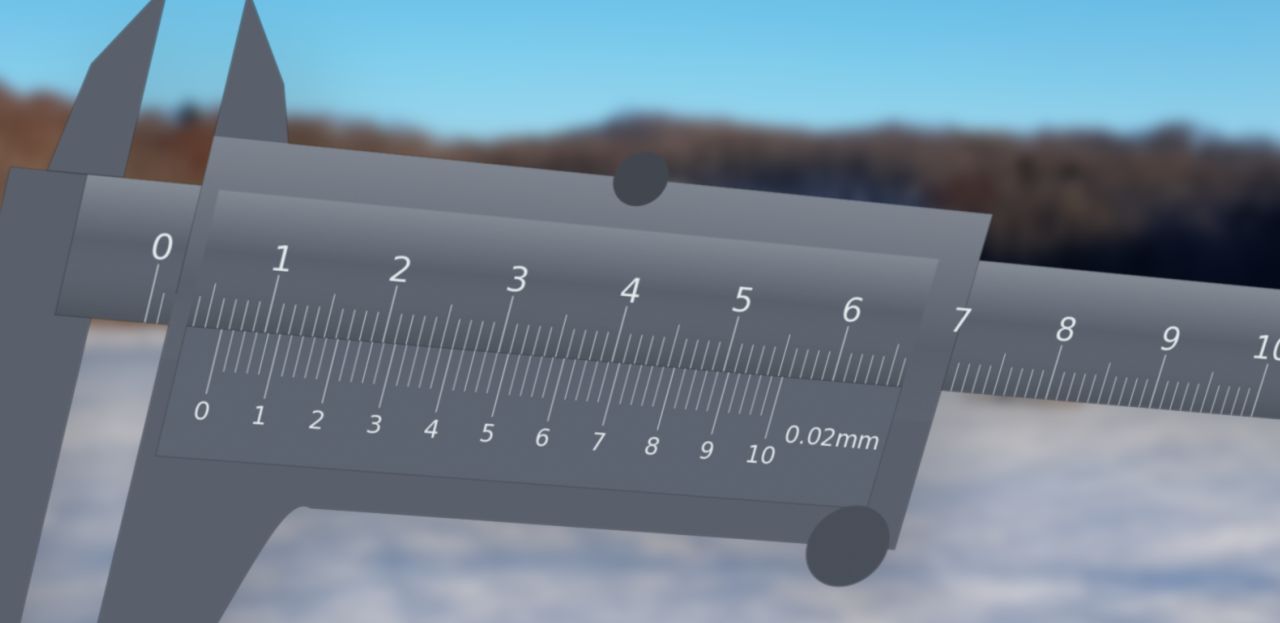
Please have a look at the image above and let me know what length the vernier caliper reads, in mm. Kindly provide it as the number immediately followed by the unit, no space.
6.4mm
